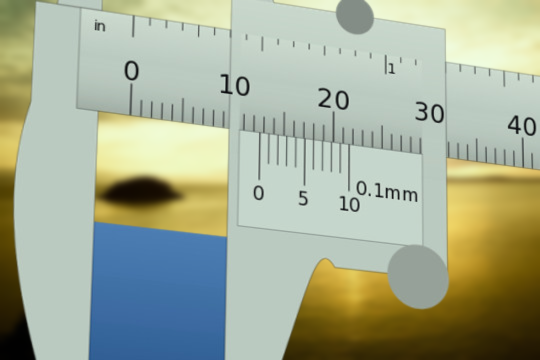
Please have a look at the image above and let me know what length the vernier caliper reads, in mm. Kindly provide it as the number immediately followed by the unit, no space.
12.6mm
